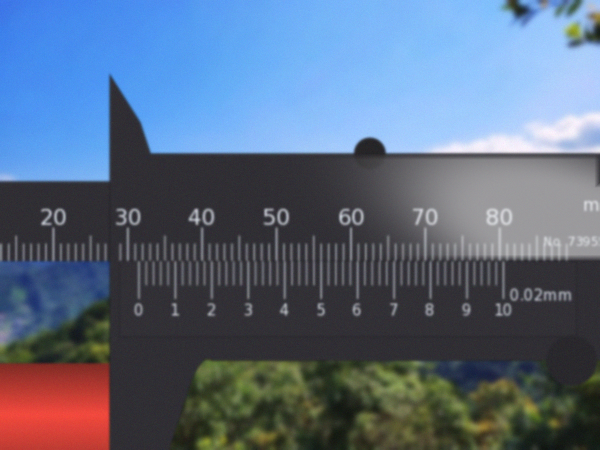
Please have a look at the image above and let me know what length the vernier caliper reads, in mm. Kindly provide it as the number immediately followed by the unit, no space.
31.5mm
